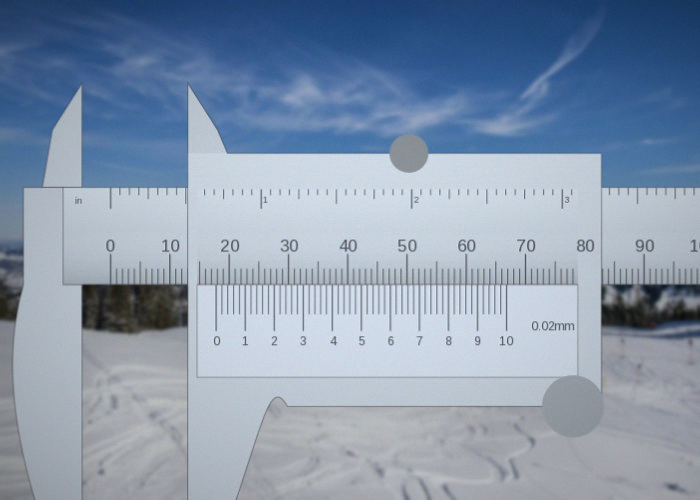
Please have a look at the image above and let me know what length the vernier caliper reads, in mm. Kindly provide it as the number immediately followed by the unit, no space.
17.8mm
